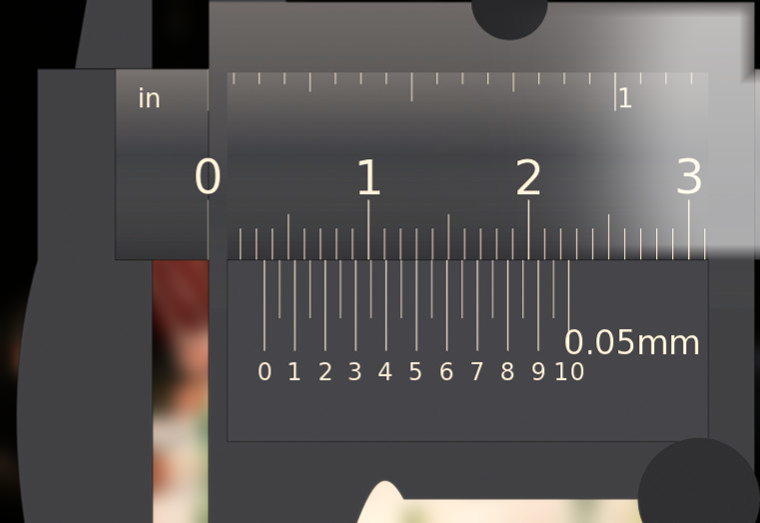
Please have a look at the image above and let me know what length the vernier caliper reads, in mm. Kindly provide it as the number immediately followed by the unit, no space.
3.5mm
